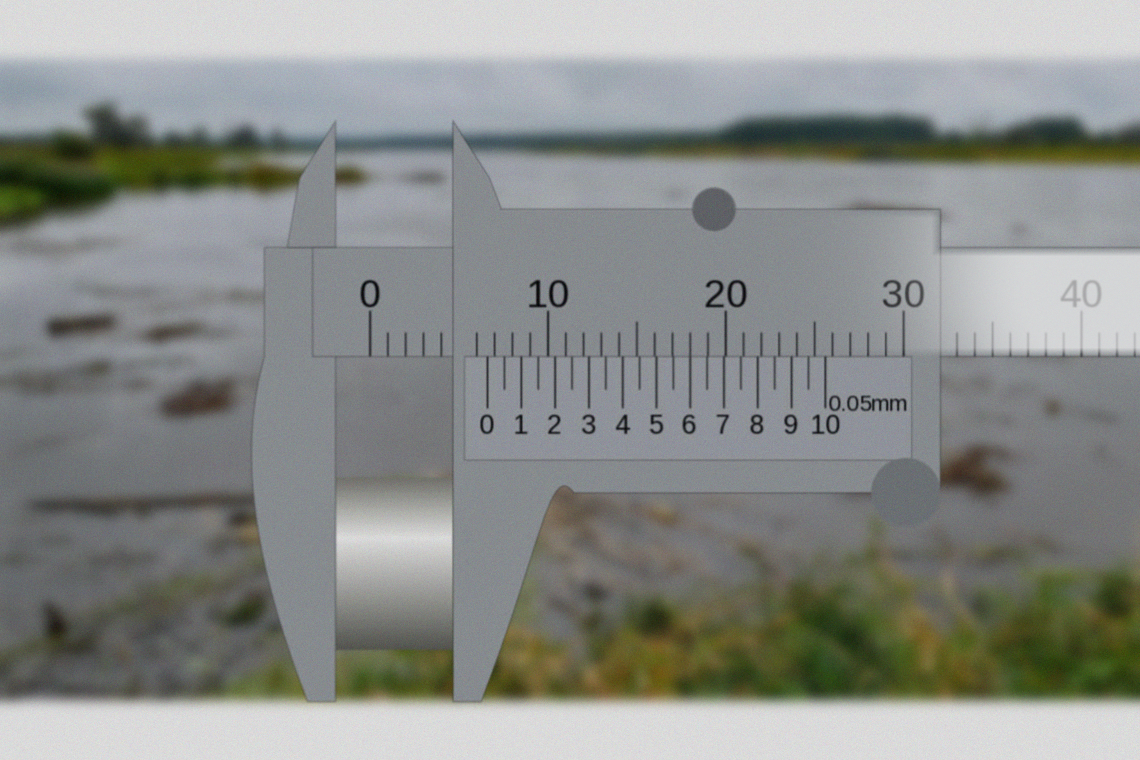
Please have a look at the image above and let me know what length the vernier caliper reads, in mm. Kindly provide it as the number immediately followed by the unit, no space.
6.6mm
